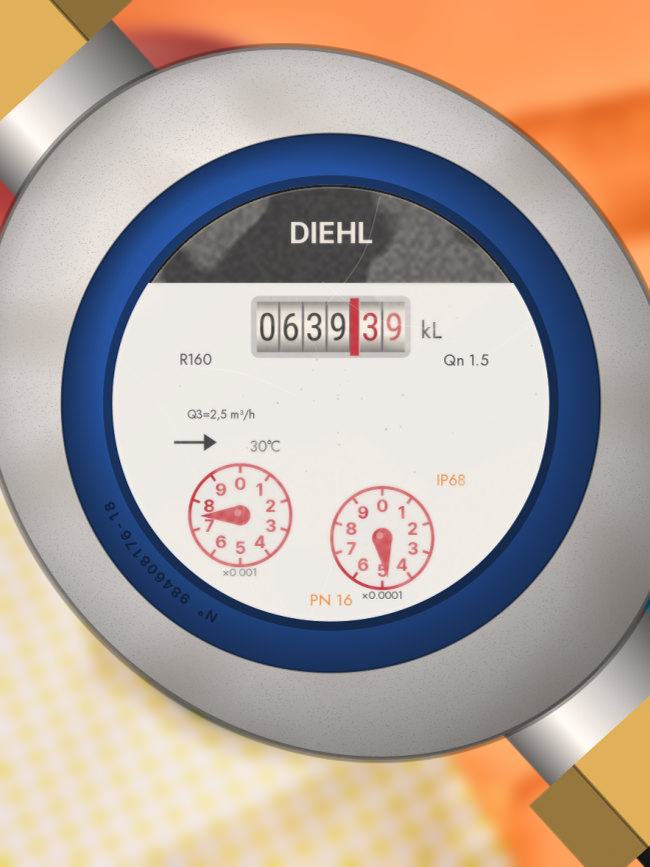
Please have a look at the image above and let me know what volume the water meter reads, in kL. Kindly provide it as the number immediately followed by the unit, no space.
639.3974kL
